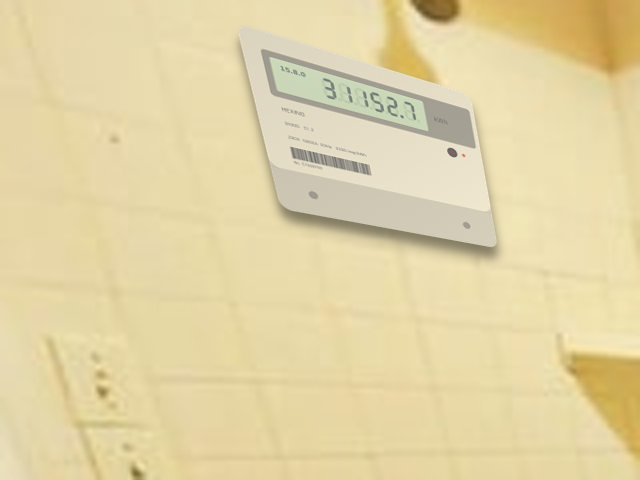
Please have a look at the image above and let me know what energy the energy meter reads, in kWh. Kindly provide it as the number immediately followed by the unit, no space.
31152.7kWh
